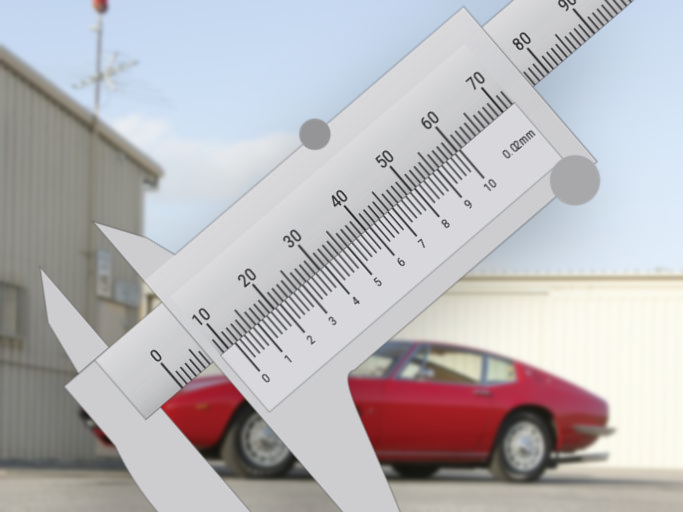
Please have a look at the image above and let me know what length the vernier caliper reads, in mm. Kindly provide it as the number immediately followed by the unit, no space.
11.5mm
